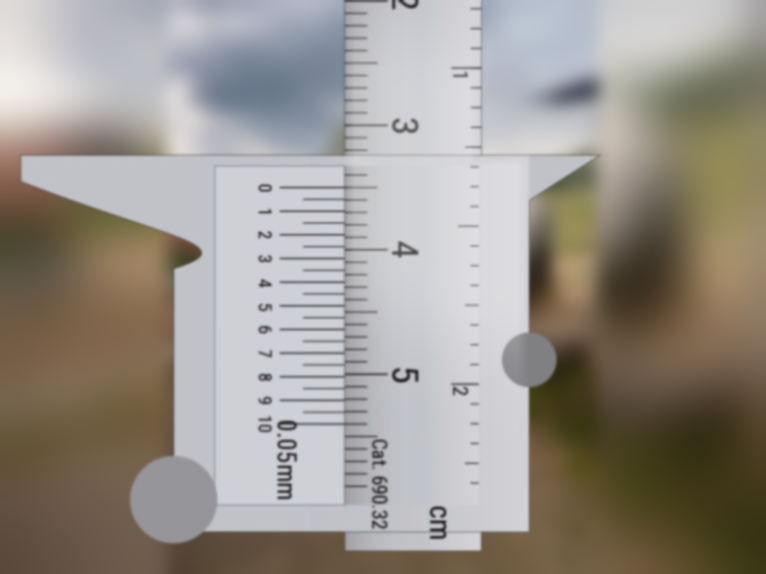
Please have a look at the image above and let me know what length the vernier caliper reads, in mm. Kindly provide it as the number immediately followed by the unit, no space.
35.0mm
